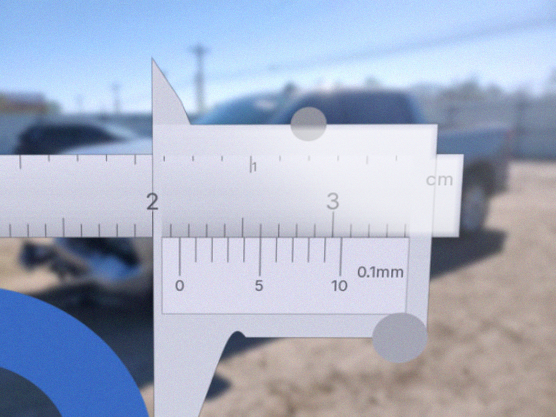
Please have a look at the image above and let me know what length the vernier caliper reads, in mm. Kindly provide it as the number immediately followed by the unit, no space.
21.5mm
